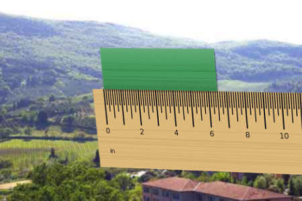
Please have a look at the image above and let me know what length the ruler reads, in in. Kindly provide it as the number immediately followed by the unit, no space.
6.5in
